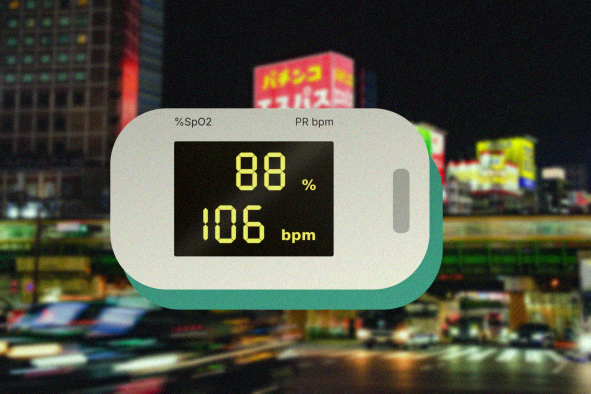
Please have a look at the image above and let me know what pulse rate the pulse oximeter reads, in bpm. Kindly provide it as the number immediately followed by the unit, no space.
106bpm
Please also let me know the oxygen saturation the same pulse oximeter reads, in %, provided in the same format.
88%
